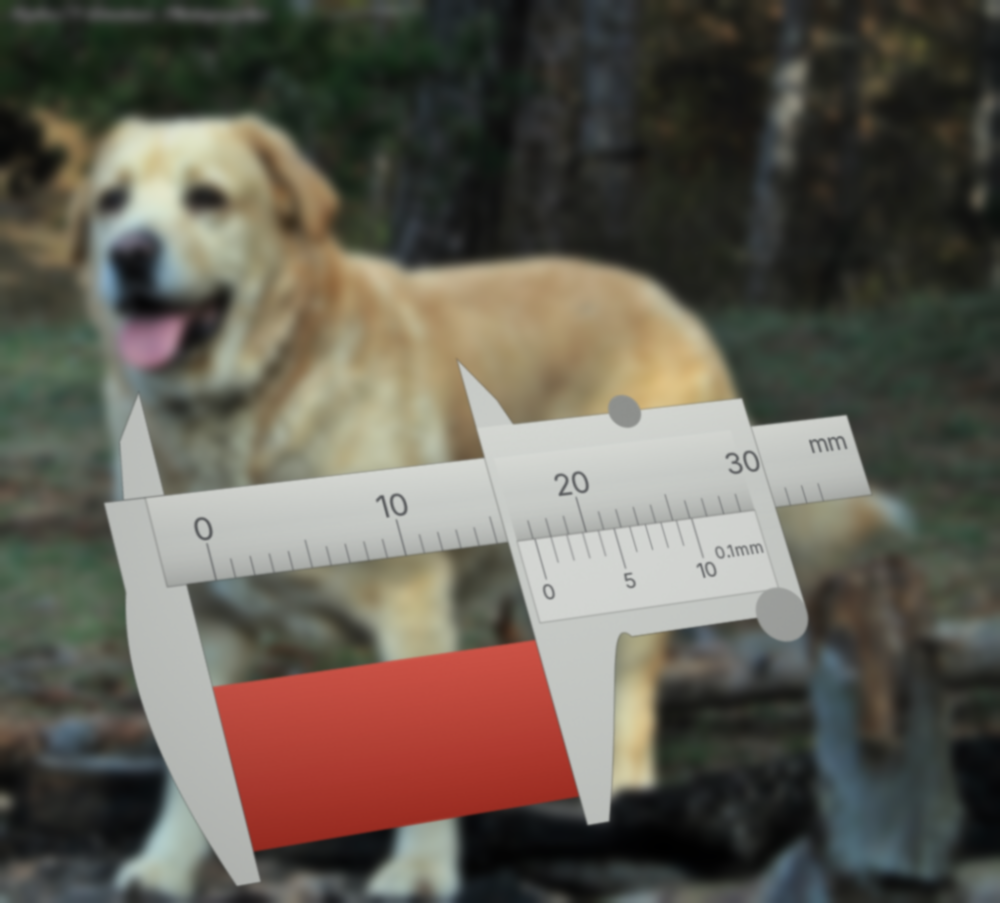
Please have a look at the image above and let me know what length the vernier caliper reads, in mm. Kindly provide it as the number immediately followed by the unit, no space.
17.1mm
